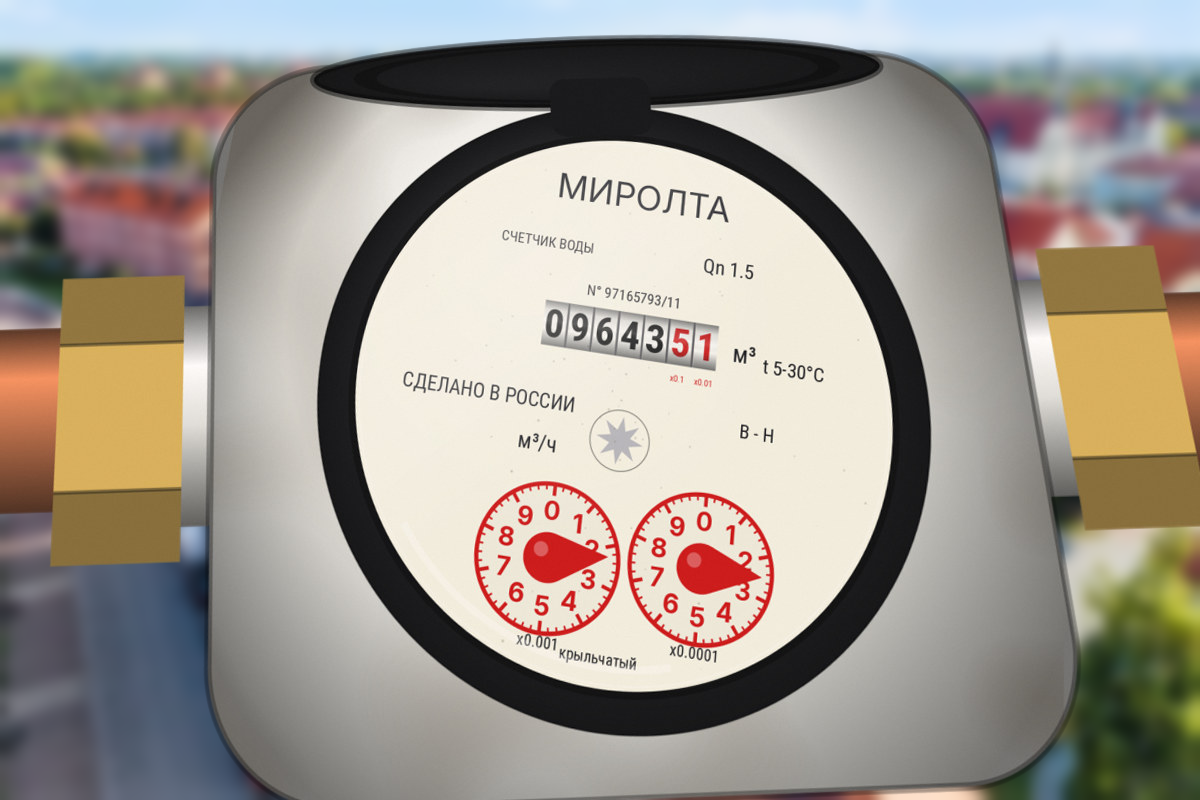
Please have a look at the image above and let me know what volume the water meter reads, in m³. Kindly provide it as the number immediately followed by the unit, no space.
9643.5122m³
